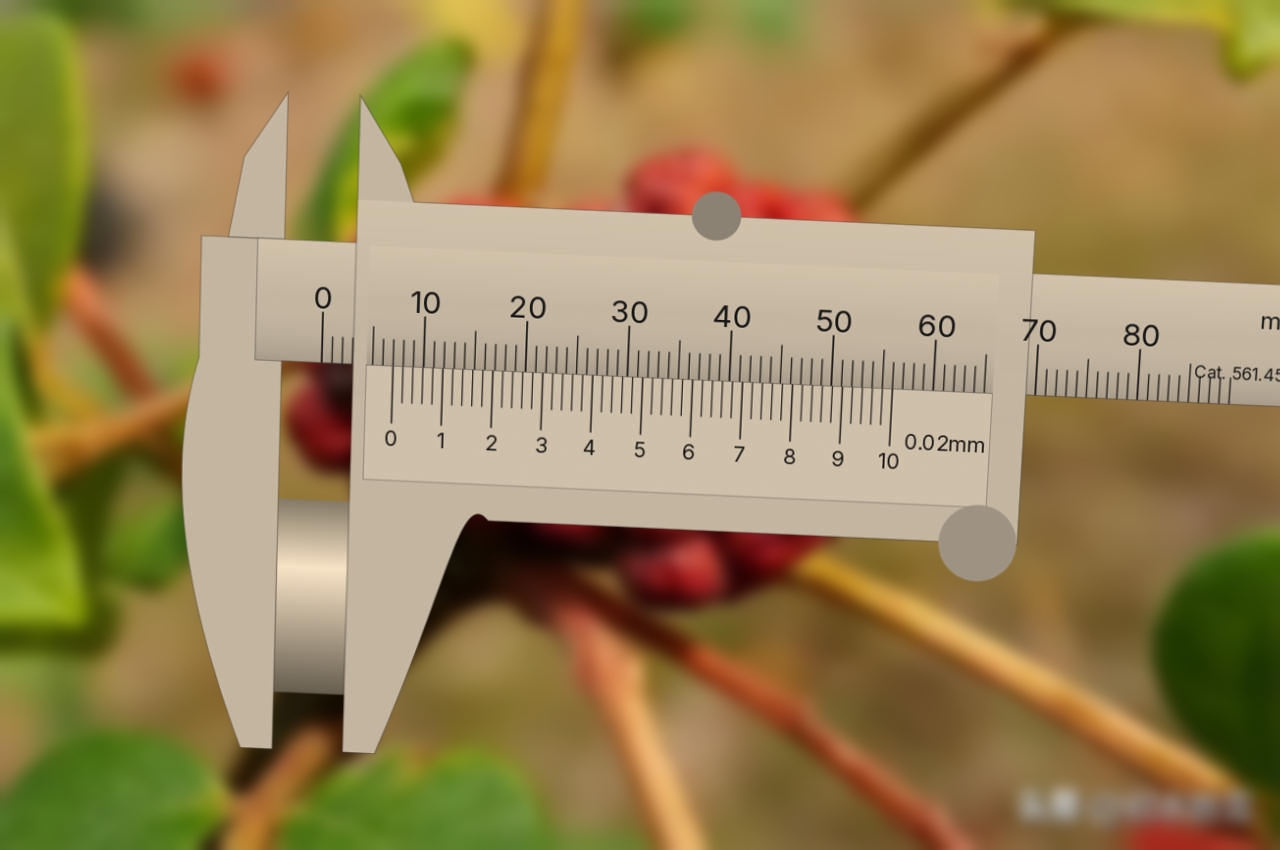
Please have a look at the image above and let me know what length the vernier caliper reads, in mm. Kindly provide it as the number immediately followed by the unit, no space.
7.0mm
